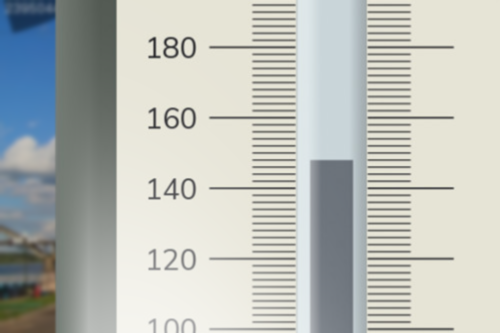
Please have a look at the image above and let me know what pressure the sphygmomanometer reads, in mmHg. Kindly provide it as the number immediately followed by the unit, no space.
148mmHg
